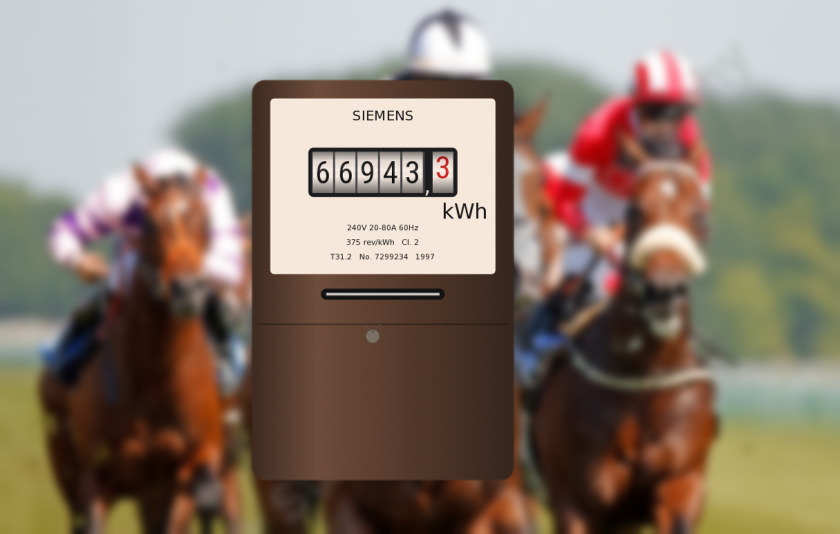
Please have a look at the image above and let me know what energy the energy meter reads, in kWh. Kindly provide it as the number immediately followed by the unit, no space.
66943.3kWh
